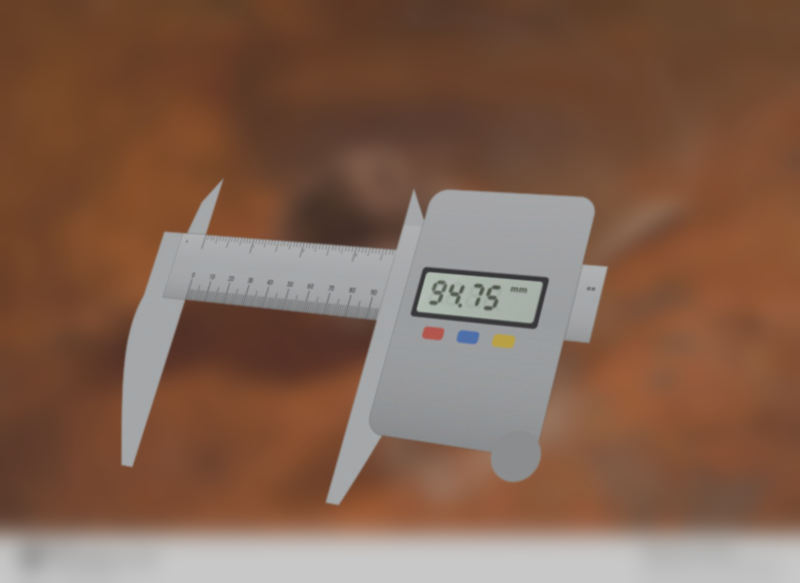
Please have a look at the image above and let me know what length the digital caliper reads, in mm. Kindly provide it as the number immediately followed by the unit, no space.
94.75mm
